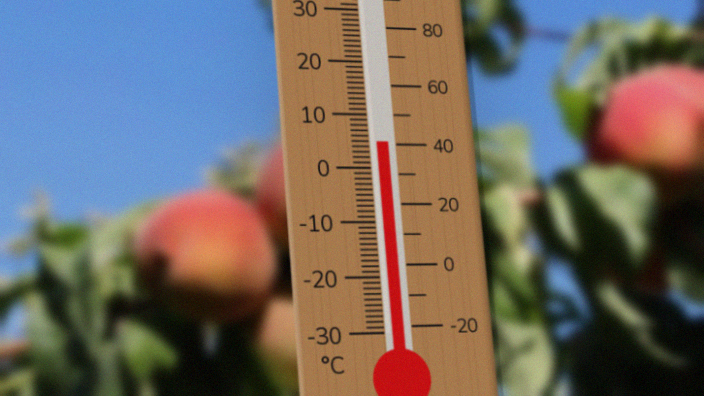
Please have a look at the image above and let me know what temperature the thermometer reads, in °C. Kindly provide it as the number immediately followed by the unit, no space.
5°C
